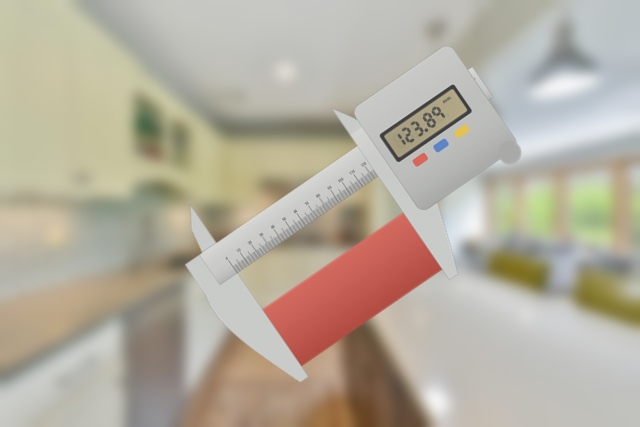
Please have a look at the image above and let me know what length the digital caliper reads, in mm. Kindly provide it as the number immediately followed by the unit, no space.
123.89mm
